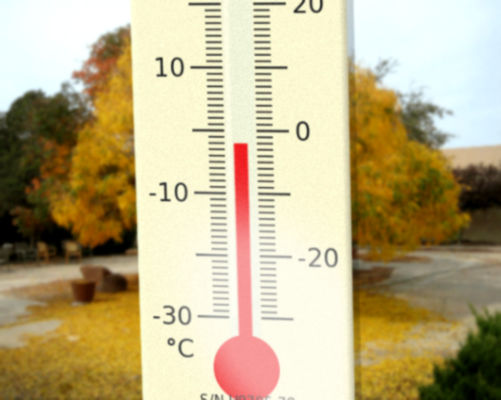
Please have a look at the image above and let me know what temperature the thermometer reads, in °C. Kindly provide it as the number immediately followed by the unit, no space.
-2°C
